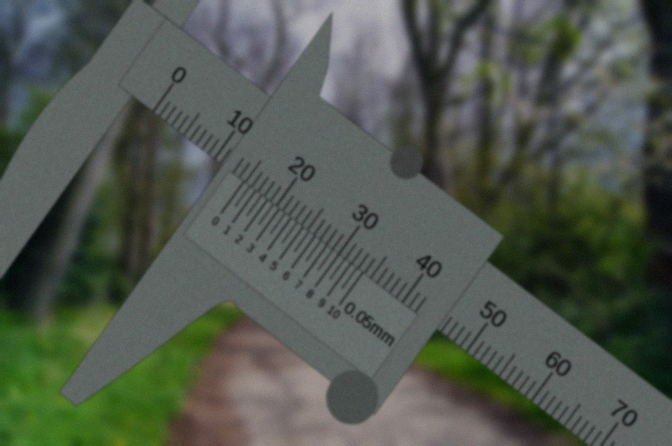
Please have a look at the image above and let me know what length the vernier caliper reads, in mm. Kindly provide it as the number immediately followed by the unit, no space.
14.8mm
